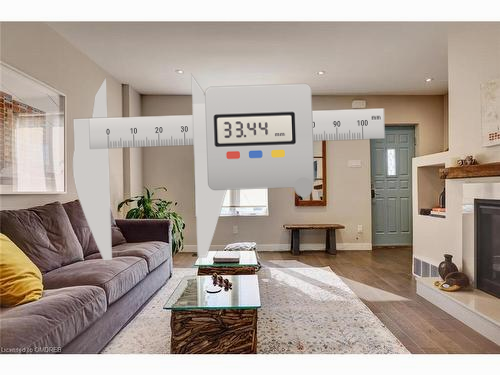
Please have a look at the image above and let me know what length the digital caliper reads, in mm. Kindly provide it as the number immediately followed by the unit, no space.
33.44mm
